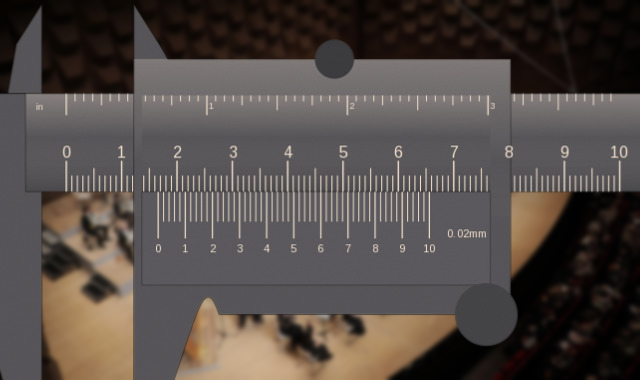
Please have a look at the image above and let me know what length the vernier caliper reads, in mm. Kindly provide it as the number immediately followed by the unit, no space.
16.6mm
